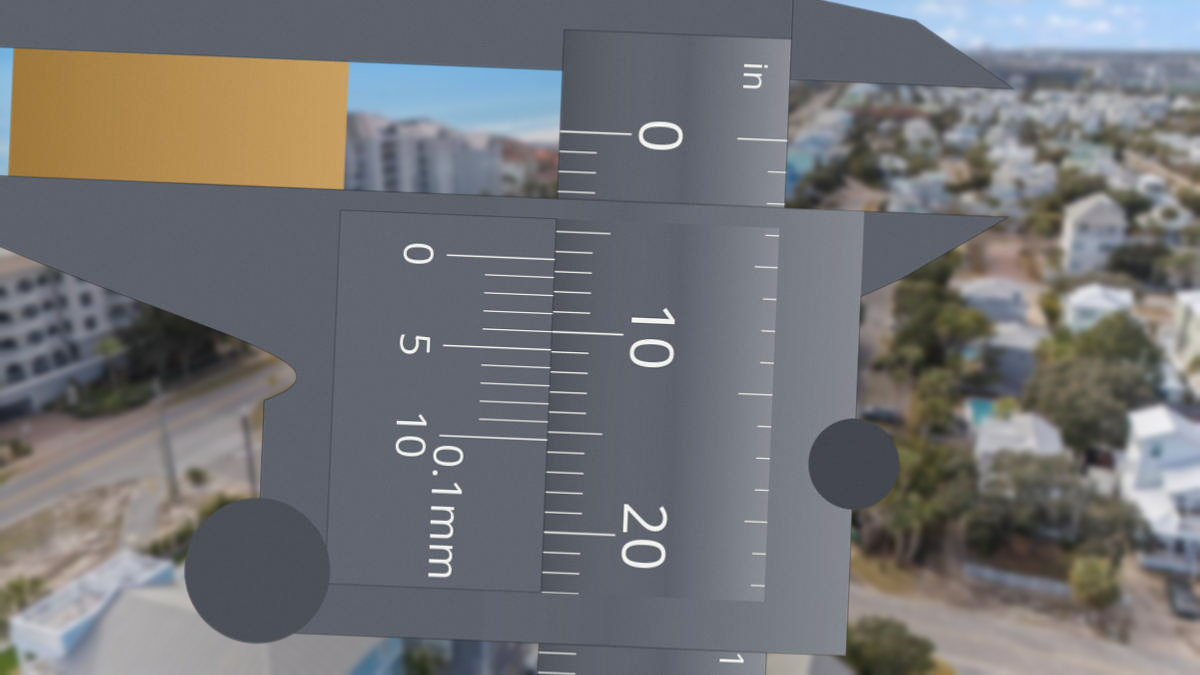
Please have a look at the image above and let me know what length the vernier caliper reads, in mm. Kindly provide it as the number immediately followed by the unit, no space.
6.4mm
